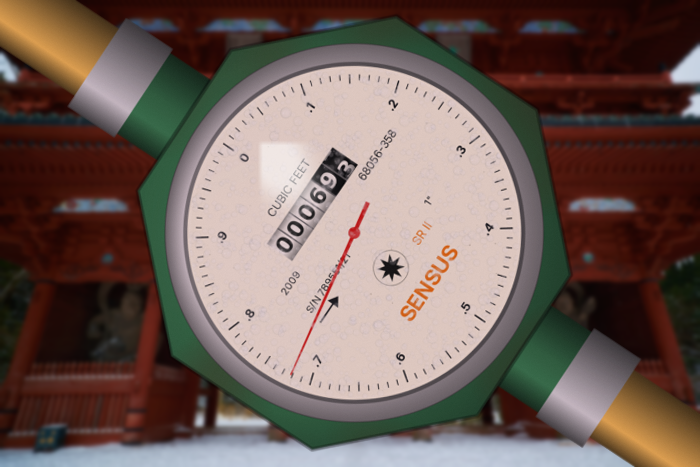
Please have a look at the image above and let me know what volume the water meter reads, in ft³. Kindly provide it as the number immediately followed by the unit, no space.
692.72ft³
